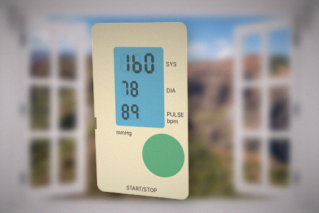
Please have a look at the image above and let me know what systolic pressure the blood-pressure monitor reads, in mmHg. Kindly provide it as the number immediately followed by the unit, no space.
160mmHg
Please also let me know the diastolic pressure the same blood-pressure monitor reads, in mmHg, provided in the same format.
78mmHg
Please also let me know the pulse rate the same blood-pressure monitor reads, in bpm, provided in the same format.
89bpm
